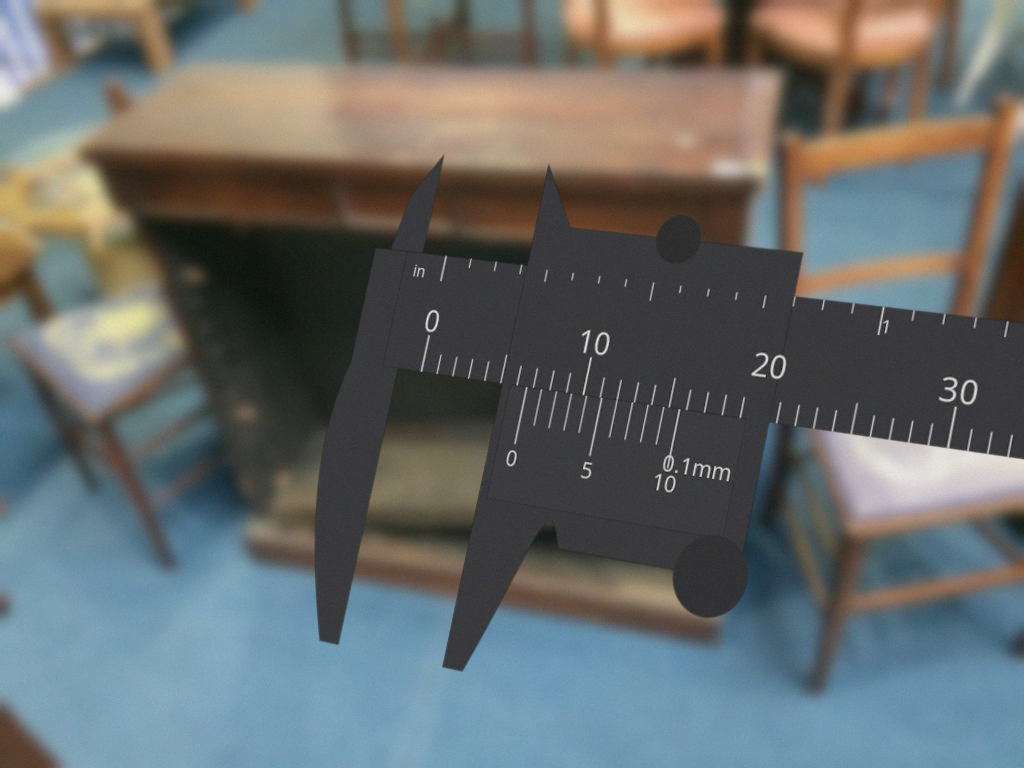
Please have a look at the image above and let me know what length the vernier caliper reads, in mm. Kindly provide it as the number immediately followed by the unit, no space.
6.6mm
